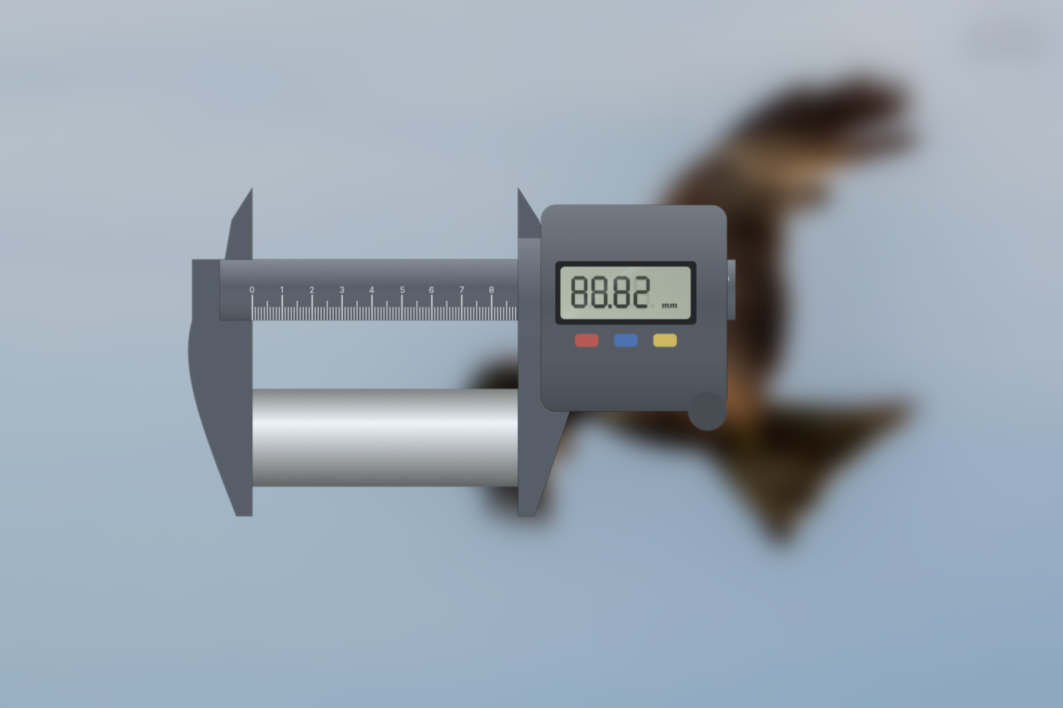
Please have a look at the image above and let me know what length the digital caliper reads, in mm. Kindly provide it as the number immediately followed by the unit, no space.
88.82mm
